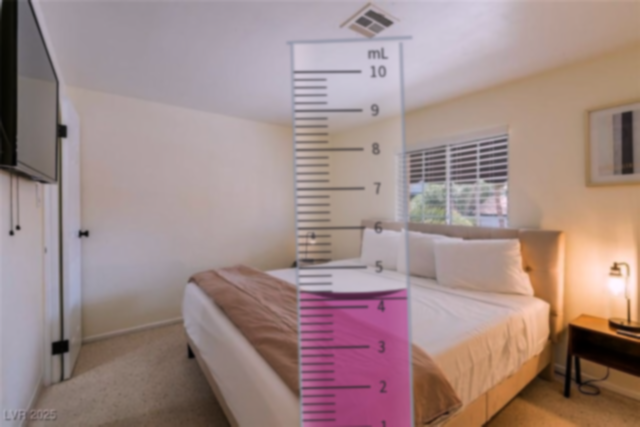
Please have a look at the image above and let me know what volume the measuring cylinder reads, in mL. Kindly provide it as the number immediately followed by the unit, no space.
4.2mL
